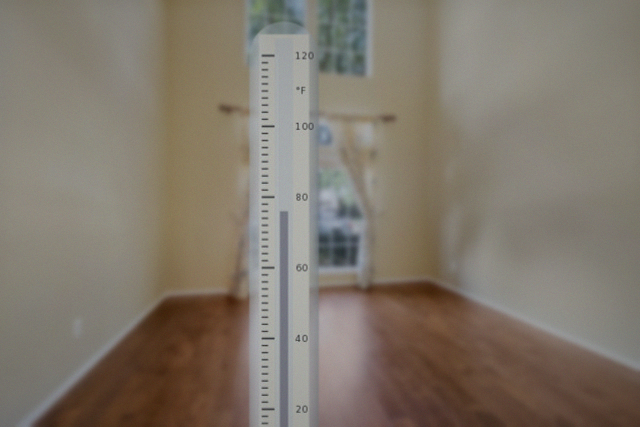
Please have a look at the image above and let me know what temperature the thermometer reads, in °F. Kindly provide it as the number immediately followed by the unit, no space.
76°F
